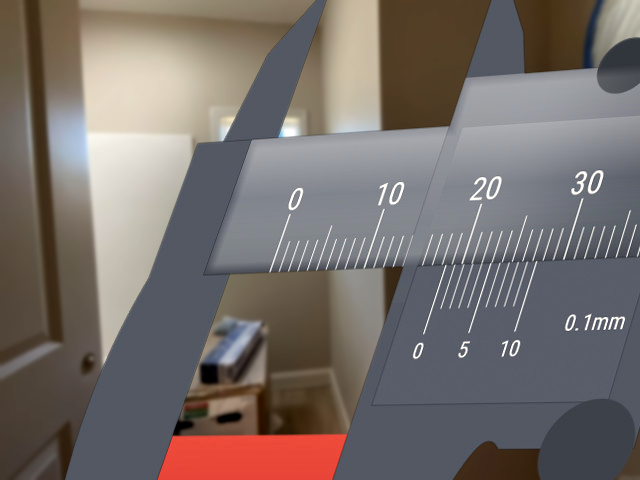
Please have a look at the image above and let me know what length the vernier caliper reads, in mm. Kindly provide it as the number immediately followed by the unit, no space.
18.4mm
